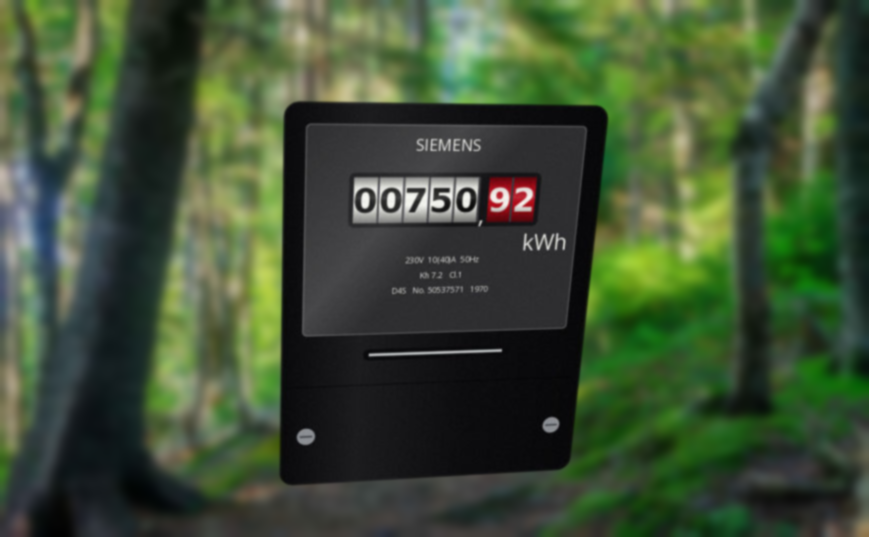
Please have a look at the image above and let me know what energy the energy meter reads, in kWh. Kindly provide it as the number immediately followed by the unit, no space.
750.92kWh
